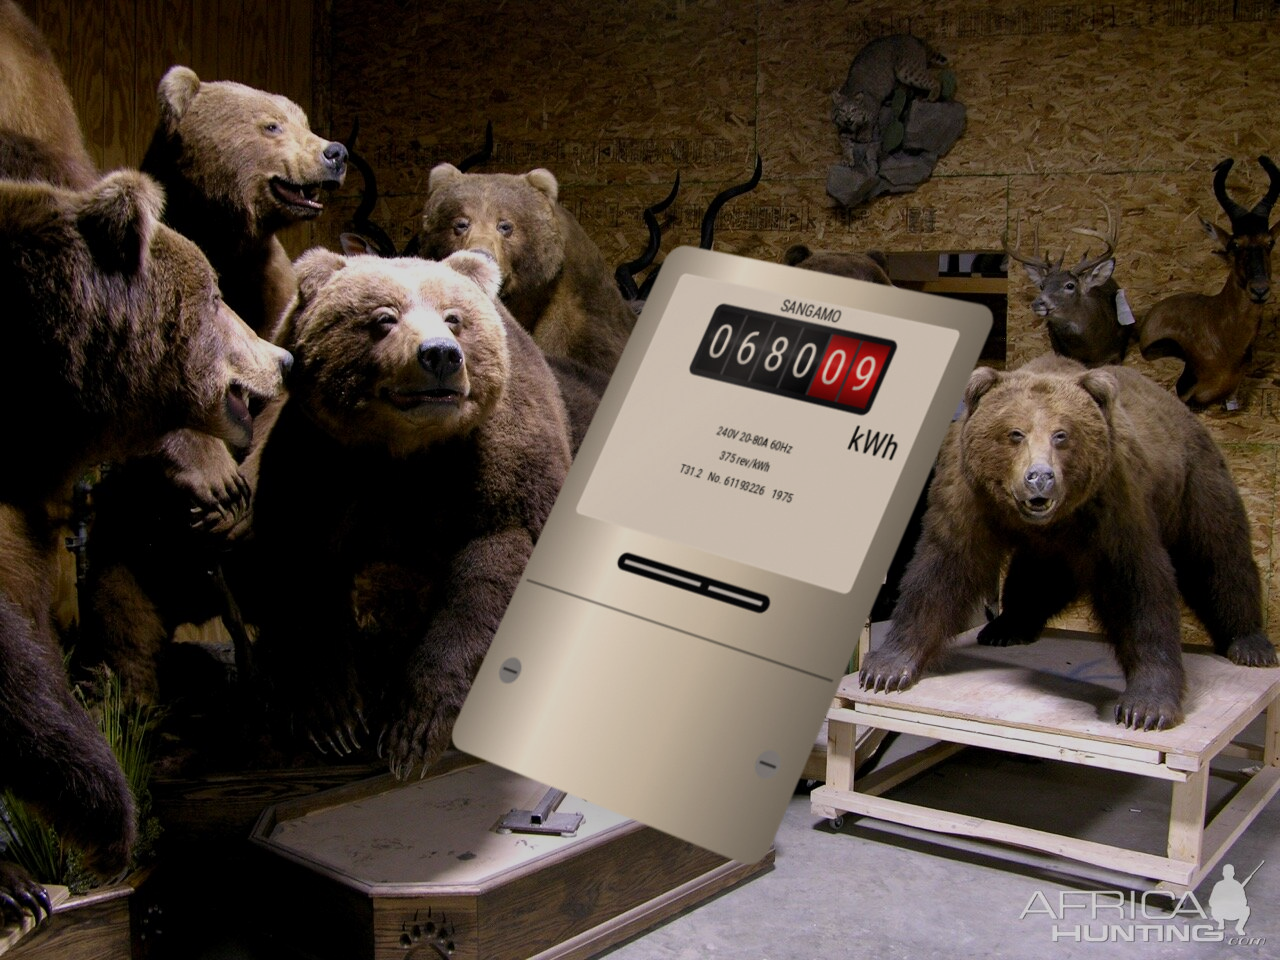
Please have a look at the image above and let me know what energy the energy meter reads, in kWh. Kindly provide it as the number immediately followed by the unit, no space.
680.09kWh
